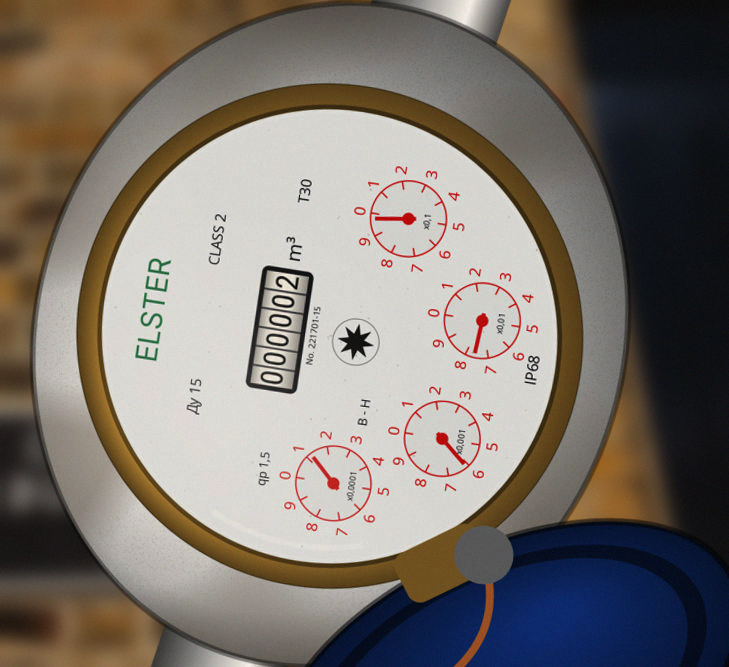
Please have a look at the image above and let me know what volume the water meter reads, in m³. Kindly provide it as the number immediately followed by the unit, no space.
1.9761m³
